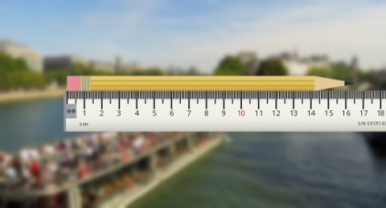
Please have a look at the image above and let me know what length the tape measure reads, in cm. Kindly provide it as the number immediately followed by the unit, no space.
16.5cm
